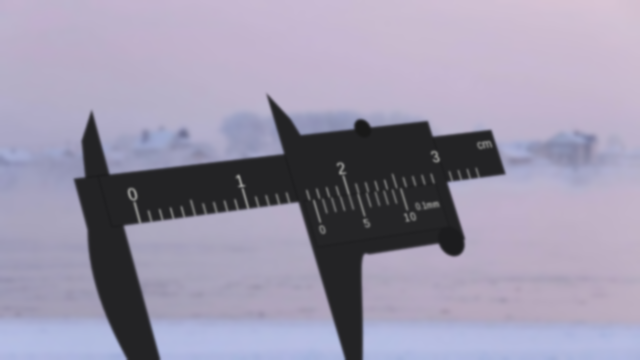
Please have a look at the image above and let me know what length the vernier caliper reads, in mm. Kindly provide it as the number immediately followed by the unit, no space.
16.4mm
